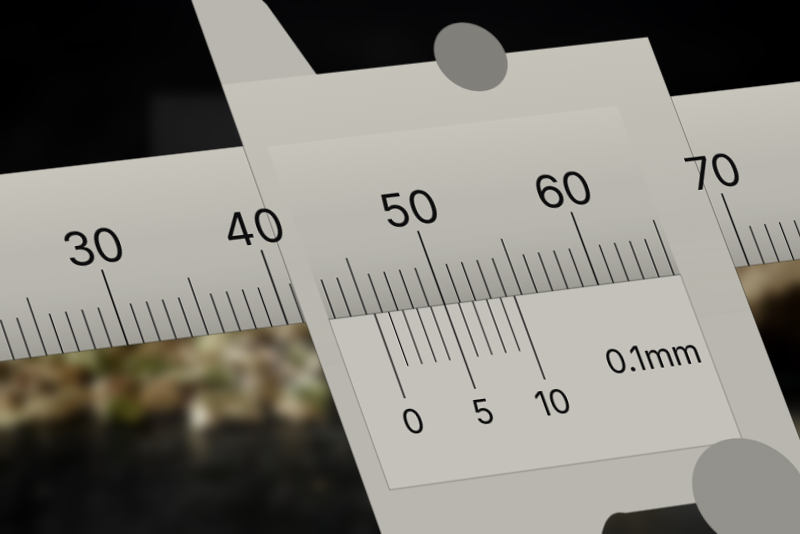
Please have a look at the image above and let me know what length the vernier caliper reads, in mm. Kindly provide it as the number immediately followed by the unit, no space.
45.5mm
